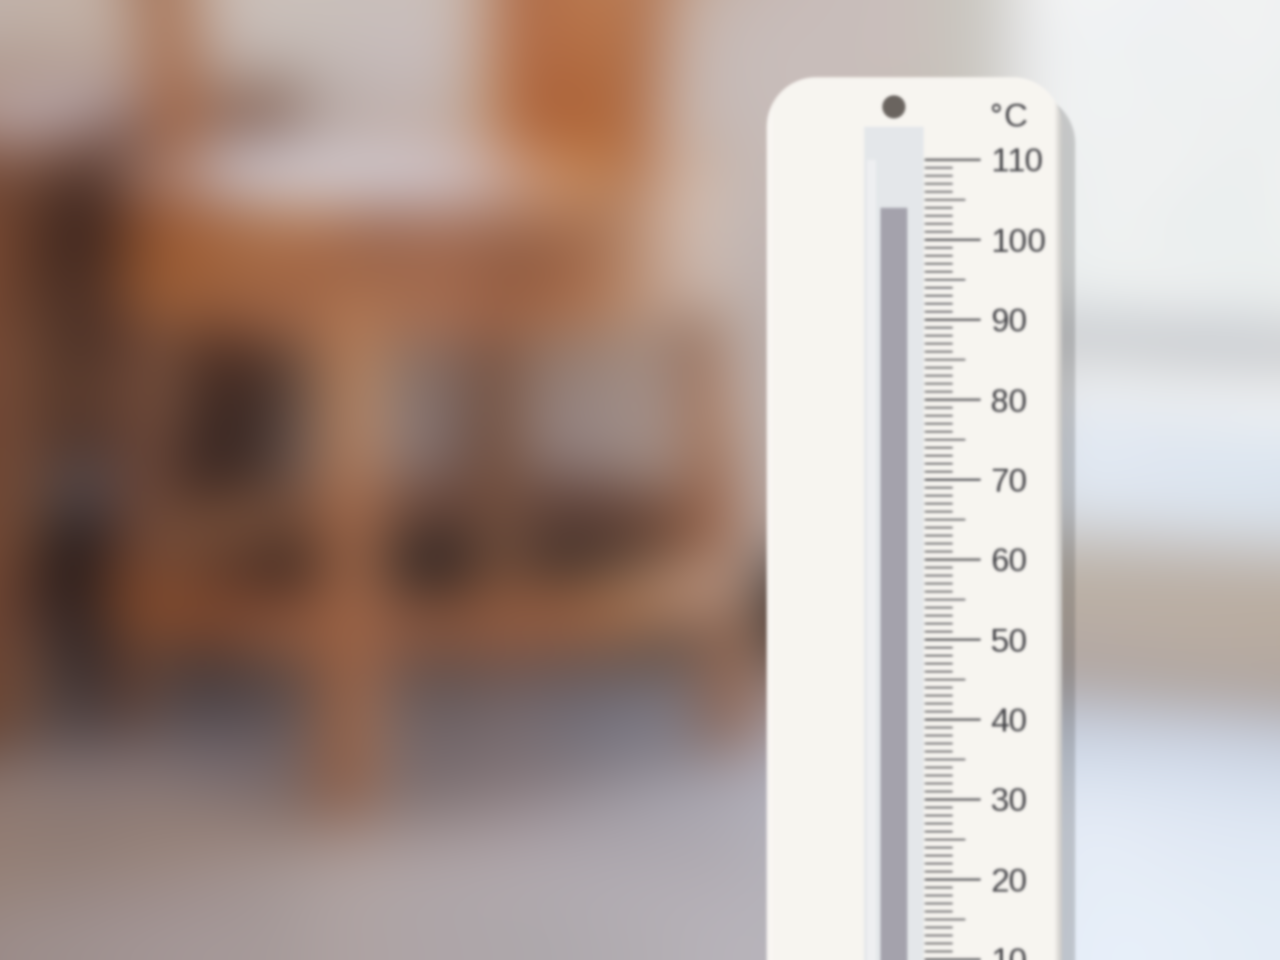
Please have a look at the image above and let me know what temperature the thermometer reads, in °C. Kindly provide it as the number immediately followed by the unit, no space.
104°C
